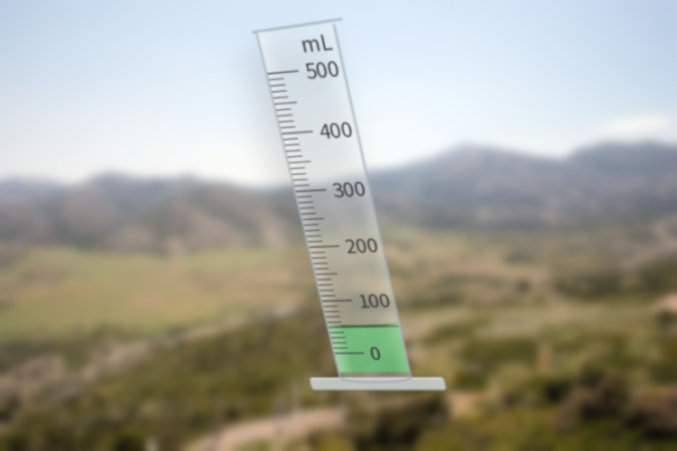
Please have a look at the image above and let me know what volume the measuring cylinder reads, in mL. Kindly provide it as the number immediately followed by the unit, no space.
50mL
